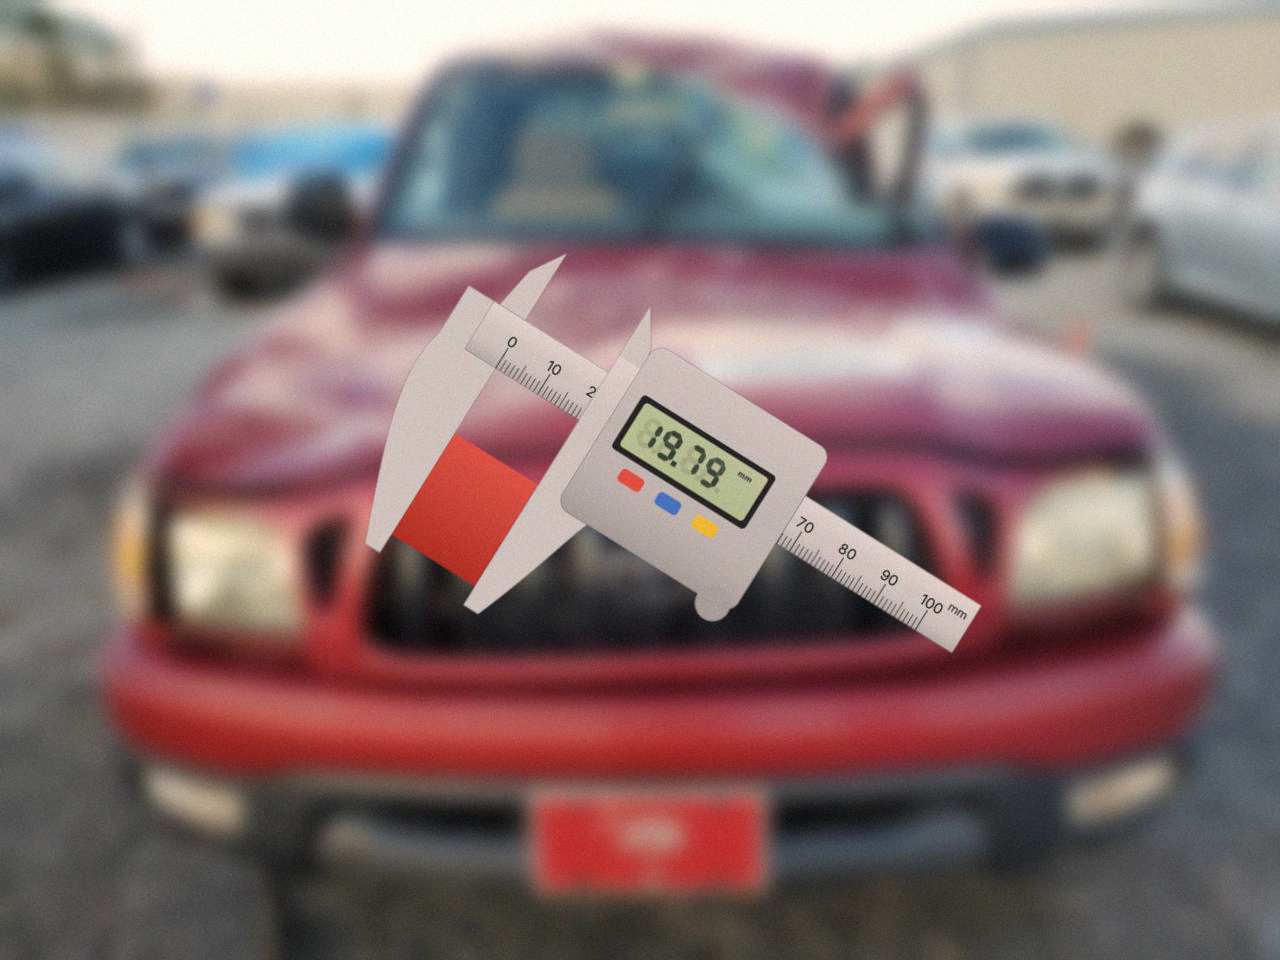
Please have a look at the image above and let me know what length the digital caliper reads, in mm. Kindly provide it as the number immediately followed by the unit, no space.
19.79mm
